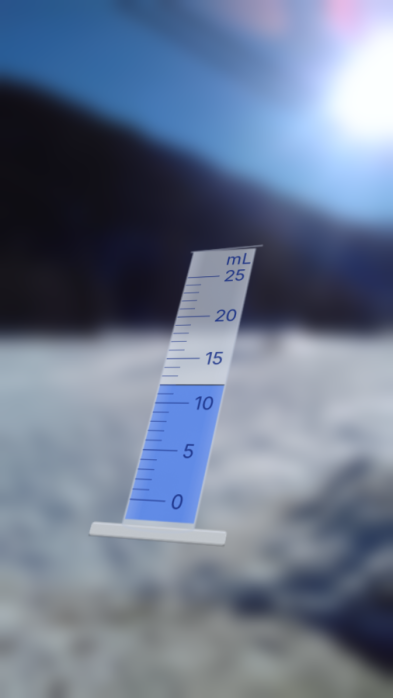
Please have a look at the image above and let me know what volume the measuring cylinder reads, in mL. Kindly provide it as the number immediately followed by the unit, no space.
12mL
